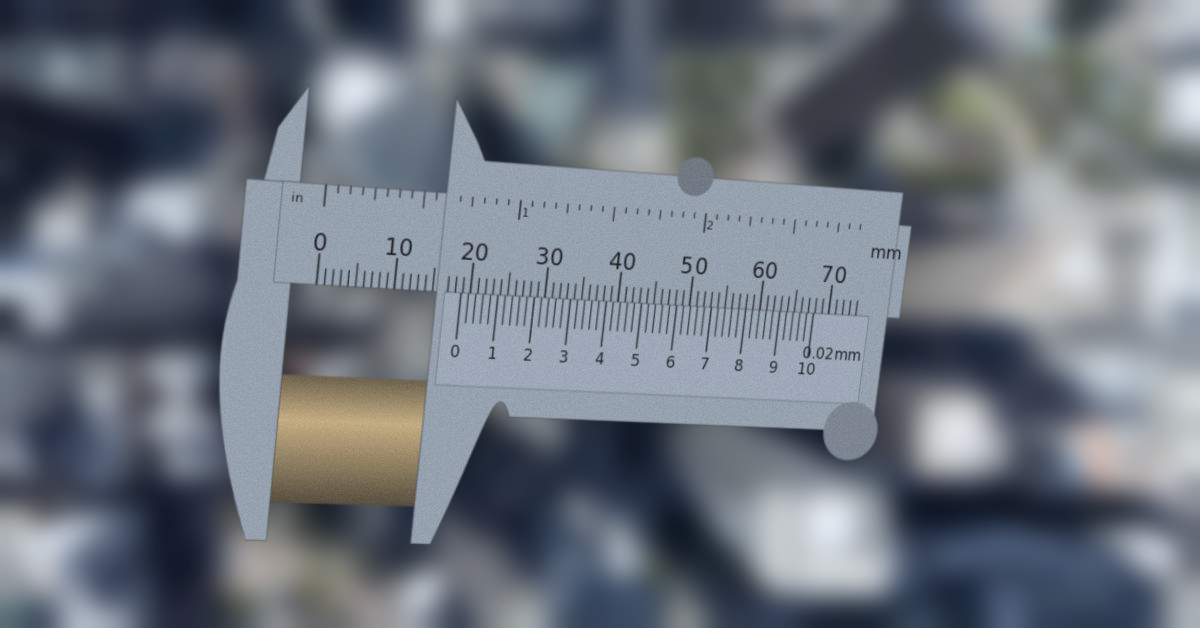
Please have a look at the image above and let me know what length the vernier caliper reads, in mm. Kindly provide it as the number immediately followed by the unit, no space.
18.8mm
